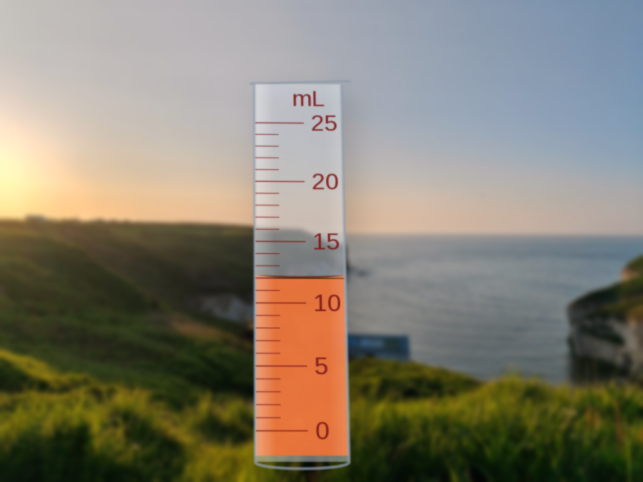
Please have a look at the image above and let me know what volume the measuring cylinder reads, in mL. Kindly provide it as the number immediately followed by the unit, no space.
12mL
